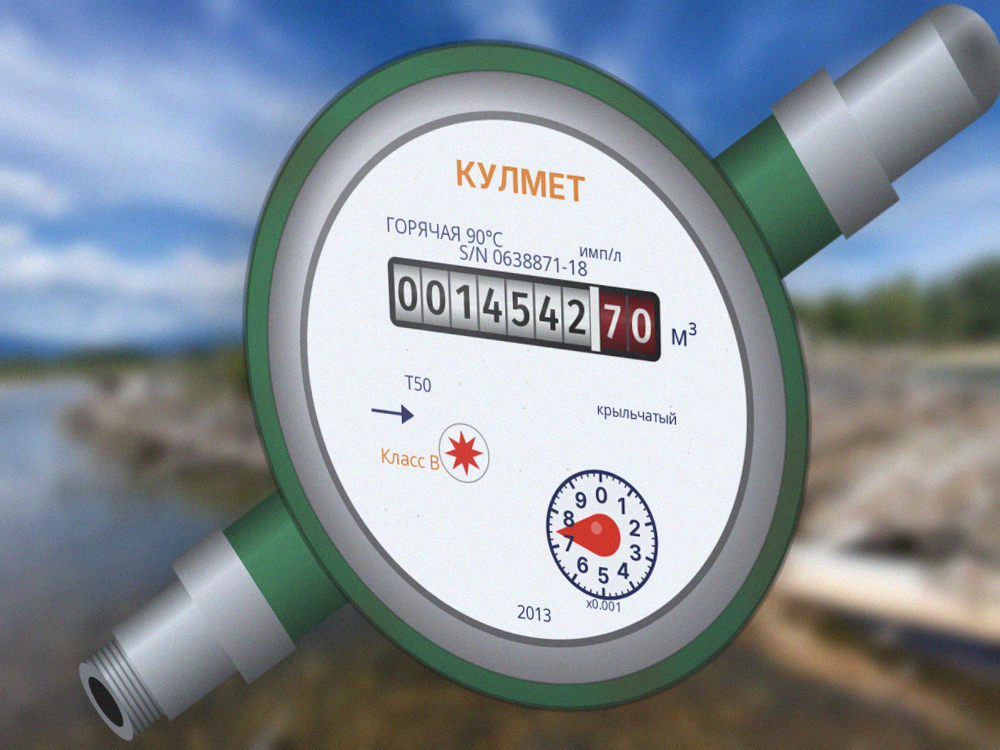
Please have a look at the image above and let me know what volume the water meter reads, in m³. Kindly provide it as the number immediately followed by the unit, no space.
14542.707m³
